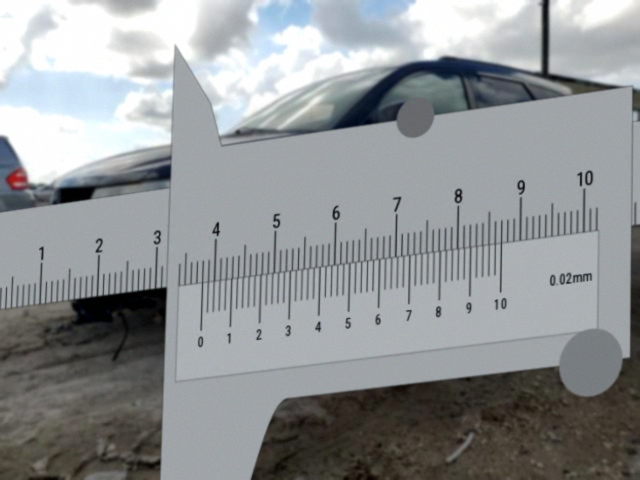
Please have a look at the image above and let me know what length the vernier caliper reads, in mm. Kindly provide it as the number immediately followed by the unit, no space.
38.0mm
